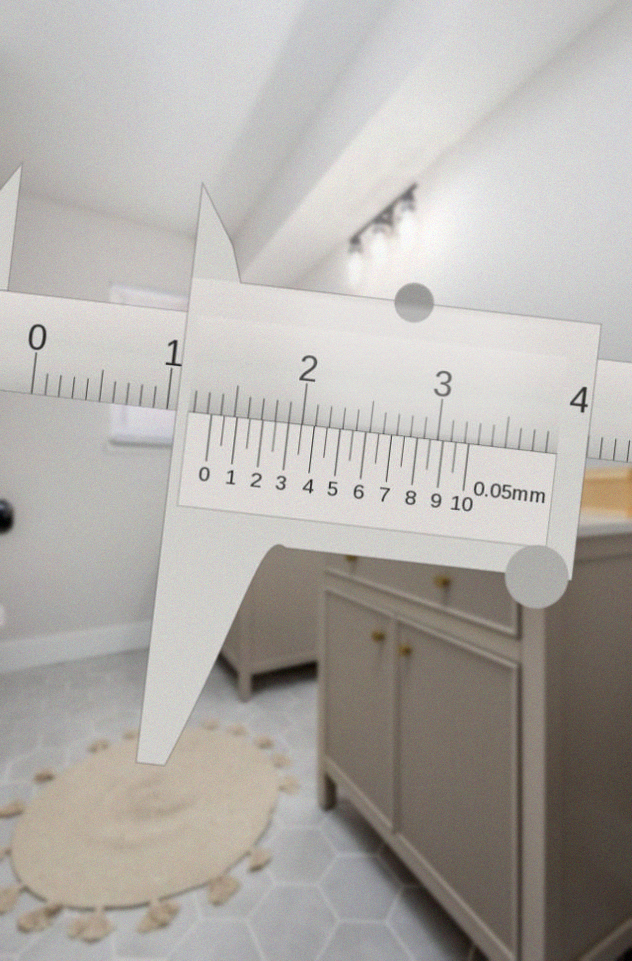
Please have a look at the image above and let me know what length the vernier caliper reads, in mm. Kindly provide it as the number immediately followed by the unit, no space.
13.3mm
